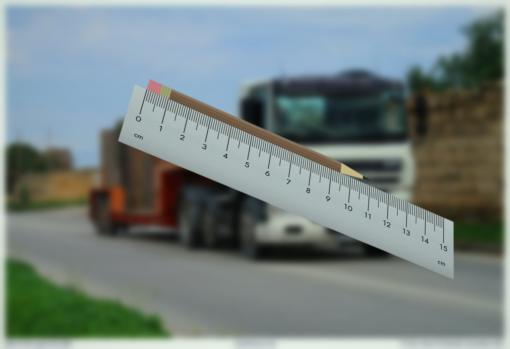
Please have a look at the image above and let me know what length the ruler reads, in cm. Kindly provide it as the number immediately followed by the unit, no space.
11cm
